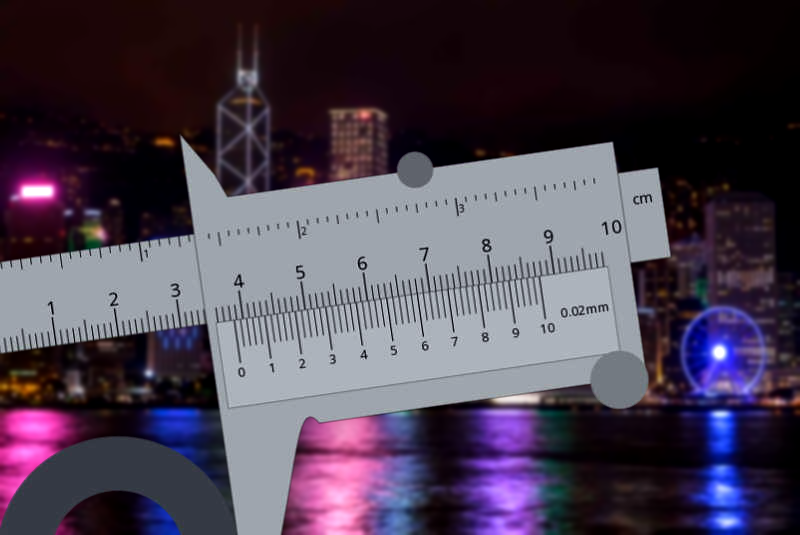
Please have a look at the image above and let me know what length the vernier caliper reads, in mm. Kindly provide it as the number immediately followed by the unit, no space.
38.6mm
